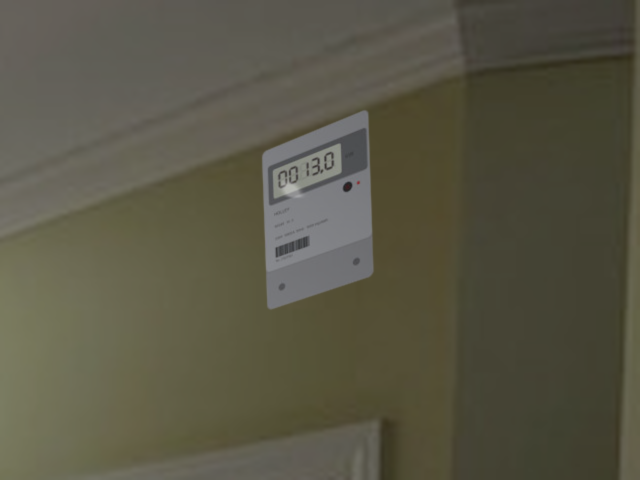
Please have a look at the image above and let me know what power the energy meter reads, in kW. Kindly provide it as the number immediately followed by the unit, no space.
13.0kW
